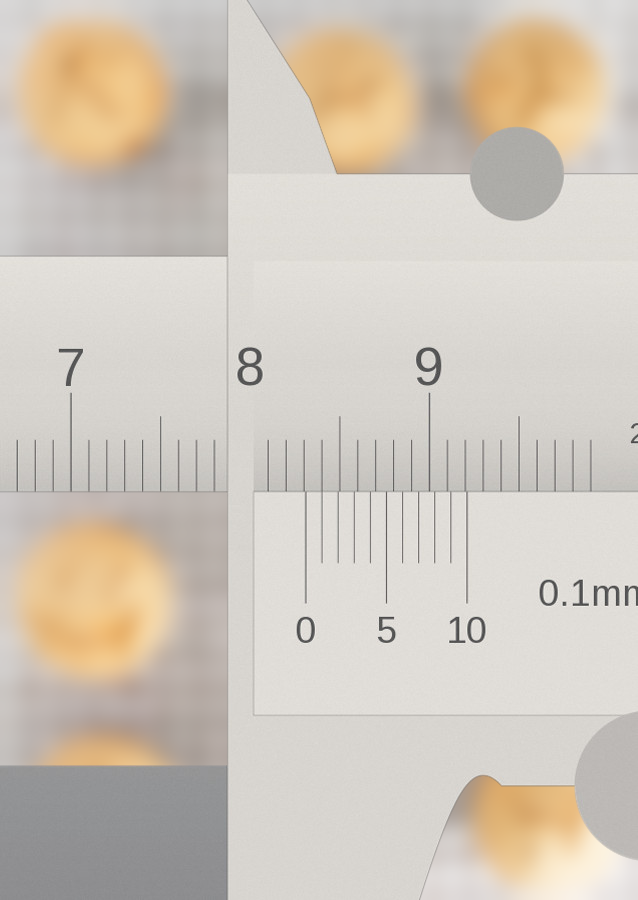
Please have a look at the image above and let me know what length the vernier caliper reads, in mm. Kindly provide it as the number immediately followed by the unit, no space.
83.1mm
